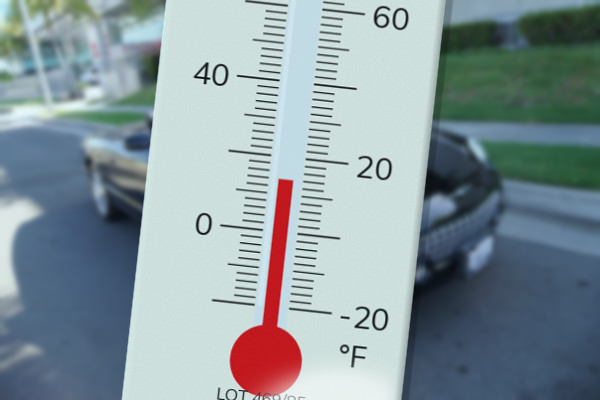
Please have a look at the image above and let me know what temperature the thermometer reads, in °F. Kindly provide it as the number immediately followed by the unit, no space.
14°F
